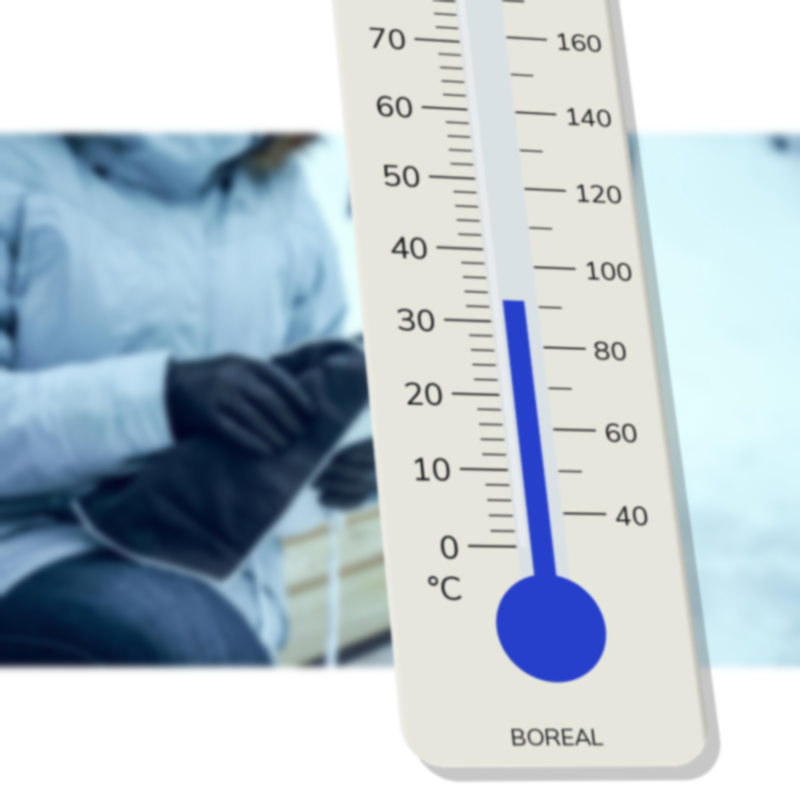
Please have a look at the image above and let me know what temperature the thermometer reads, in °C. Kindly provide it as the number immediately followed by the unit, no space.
33°C
